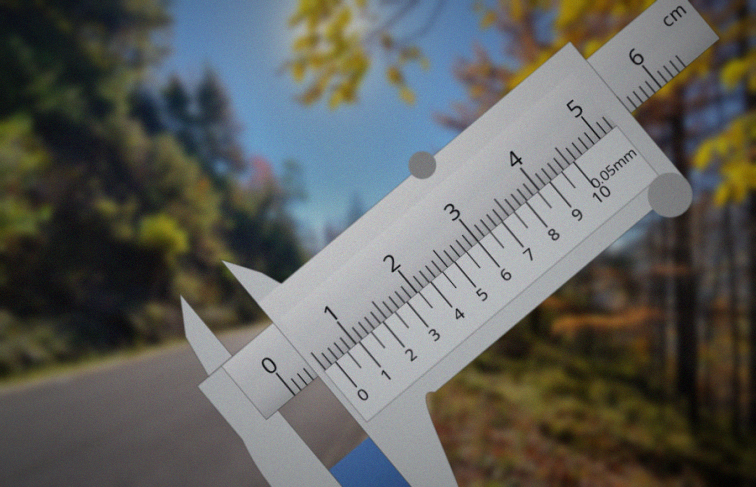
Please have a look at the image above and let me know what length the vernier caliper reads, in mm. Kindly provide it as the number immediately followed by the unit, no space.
6.6mm
